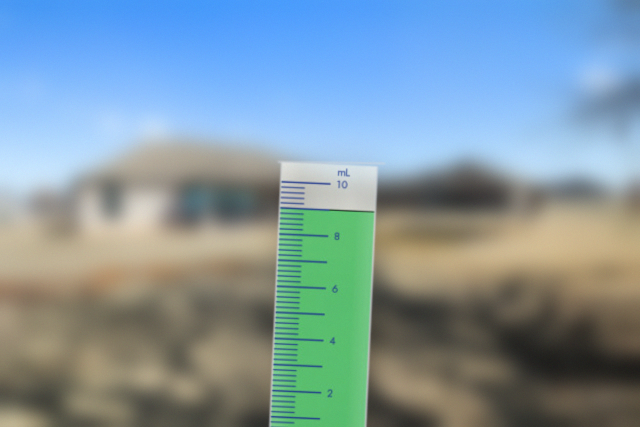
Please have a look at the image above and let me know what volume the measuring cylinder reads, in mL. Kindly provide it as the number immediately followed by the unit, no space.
9mL
